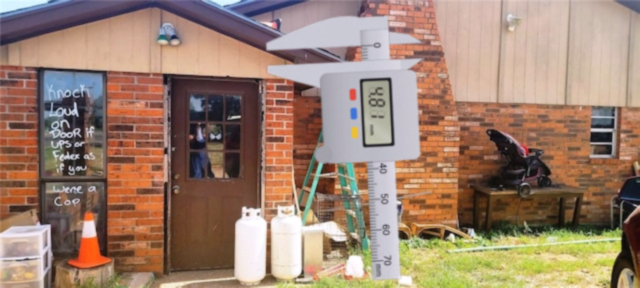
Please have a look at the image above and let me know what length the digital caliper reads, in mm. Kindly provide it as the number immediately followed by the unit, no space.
4.81mm
